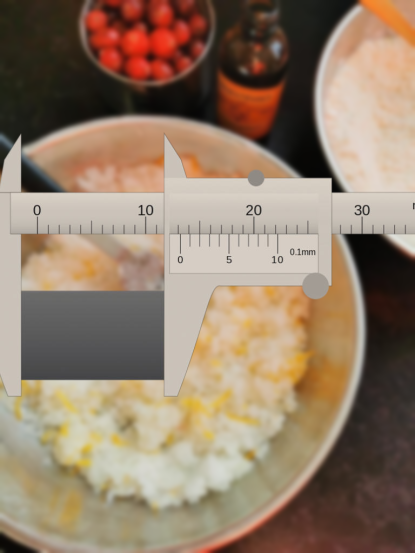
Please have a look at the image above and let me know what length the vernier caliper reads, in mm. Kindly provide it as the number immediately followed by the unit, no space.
13.2mm
